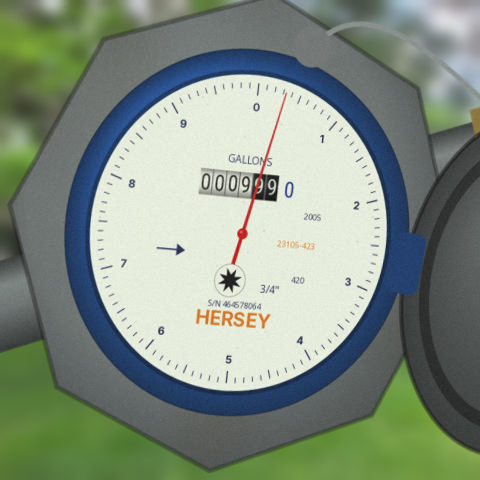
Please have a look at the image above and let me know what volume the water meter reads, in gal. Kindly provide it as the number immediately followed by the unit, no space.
9990.3gal
